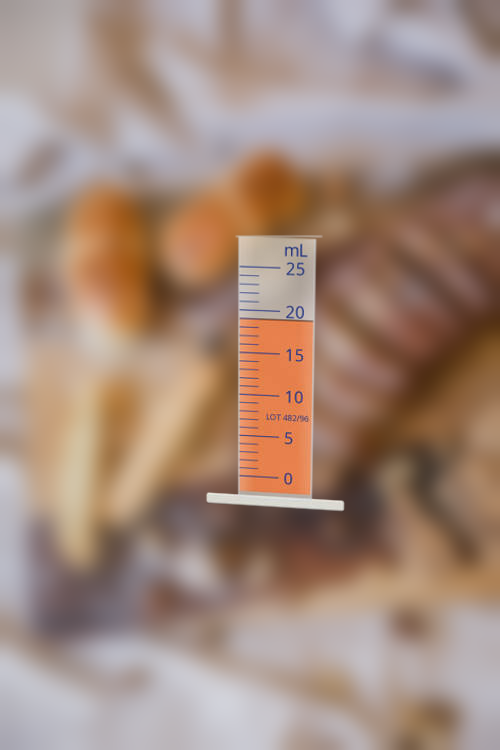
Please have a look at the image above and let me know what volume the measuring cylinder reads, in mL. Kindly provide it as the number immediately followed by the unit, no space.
19mL
